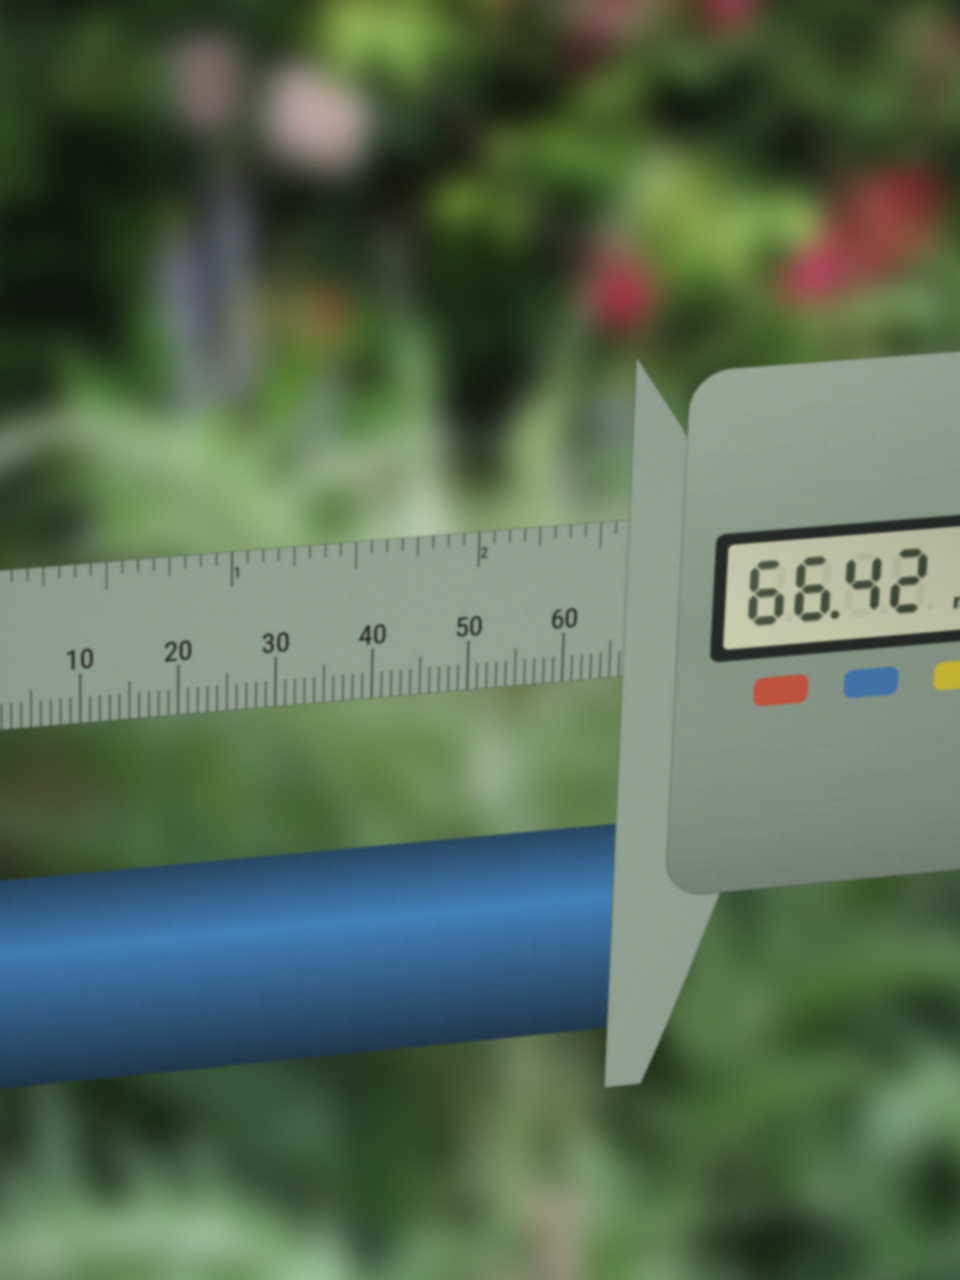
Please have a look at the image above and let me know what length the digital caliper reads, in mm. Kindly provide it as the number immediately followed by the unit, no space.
66.42mm
